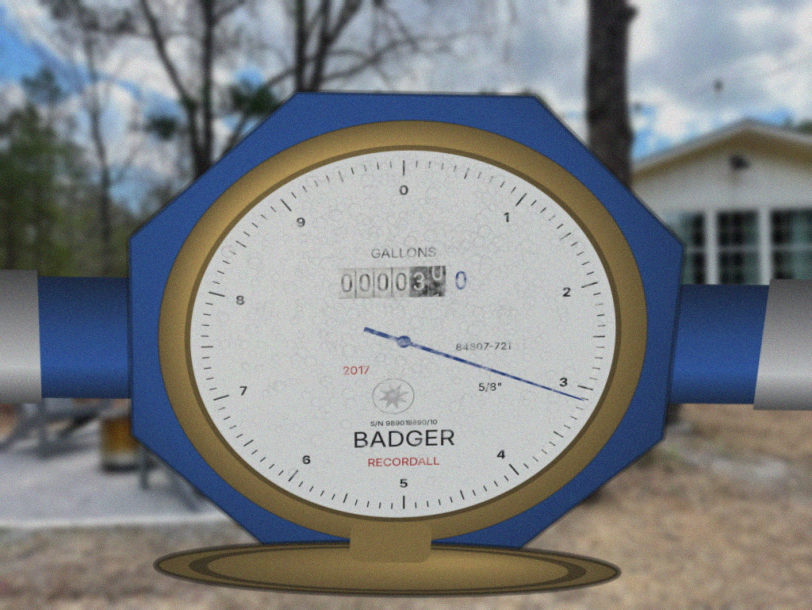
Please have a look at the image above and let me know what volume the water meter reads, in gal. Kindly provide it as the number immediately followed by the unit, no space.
303.1gal
